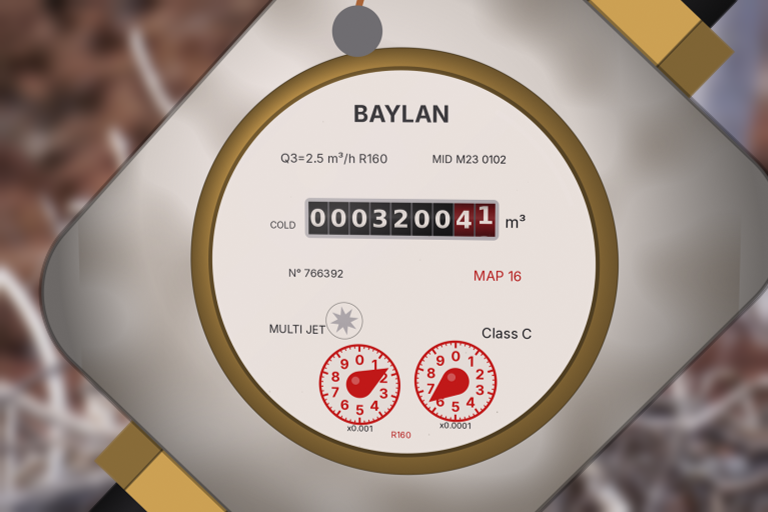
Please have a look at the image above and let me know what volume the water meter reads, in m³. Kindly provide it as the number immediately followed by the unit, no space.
3200.4116m³
